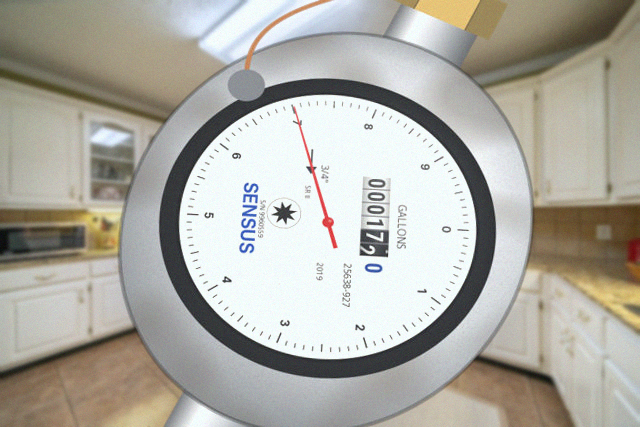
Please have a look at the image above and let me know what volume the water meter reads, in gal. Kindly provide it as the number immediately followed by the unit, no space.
1717.0gal
